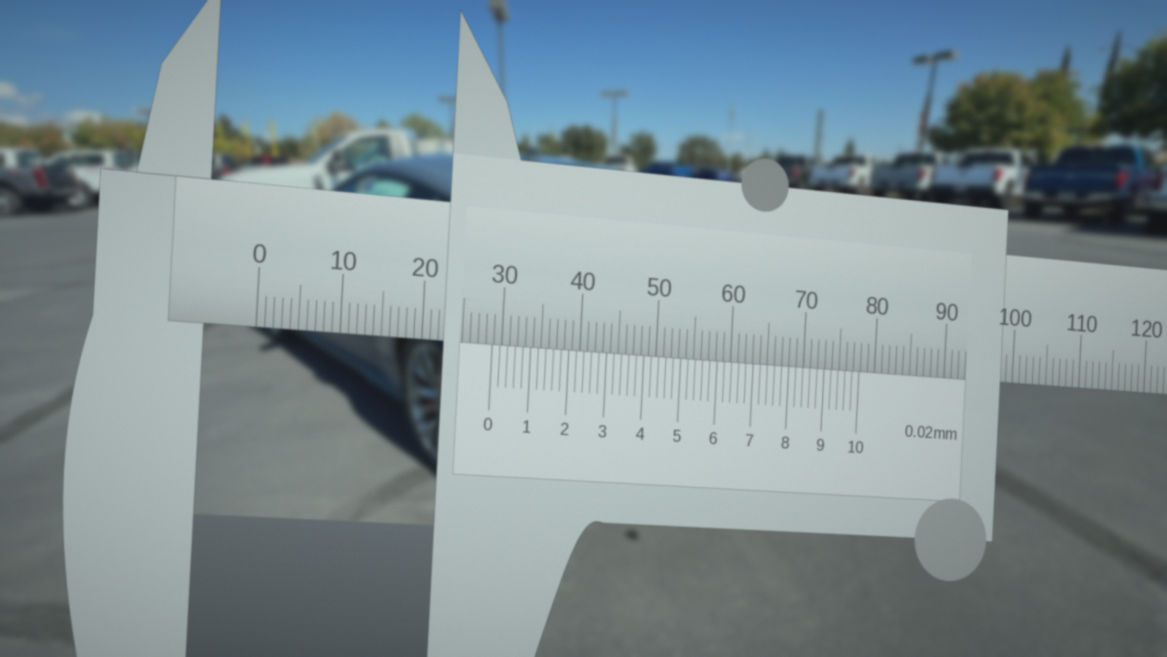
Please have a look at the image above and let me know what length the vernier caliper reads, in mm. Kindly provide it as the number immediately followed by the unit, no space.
28.8mm
